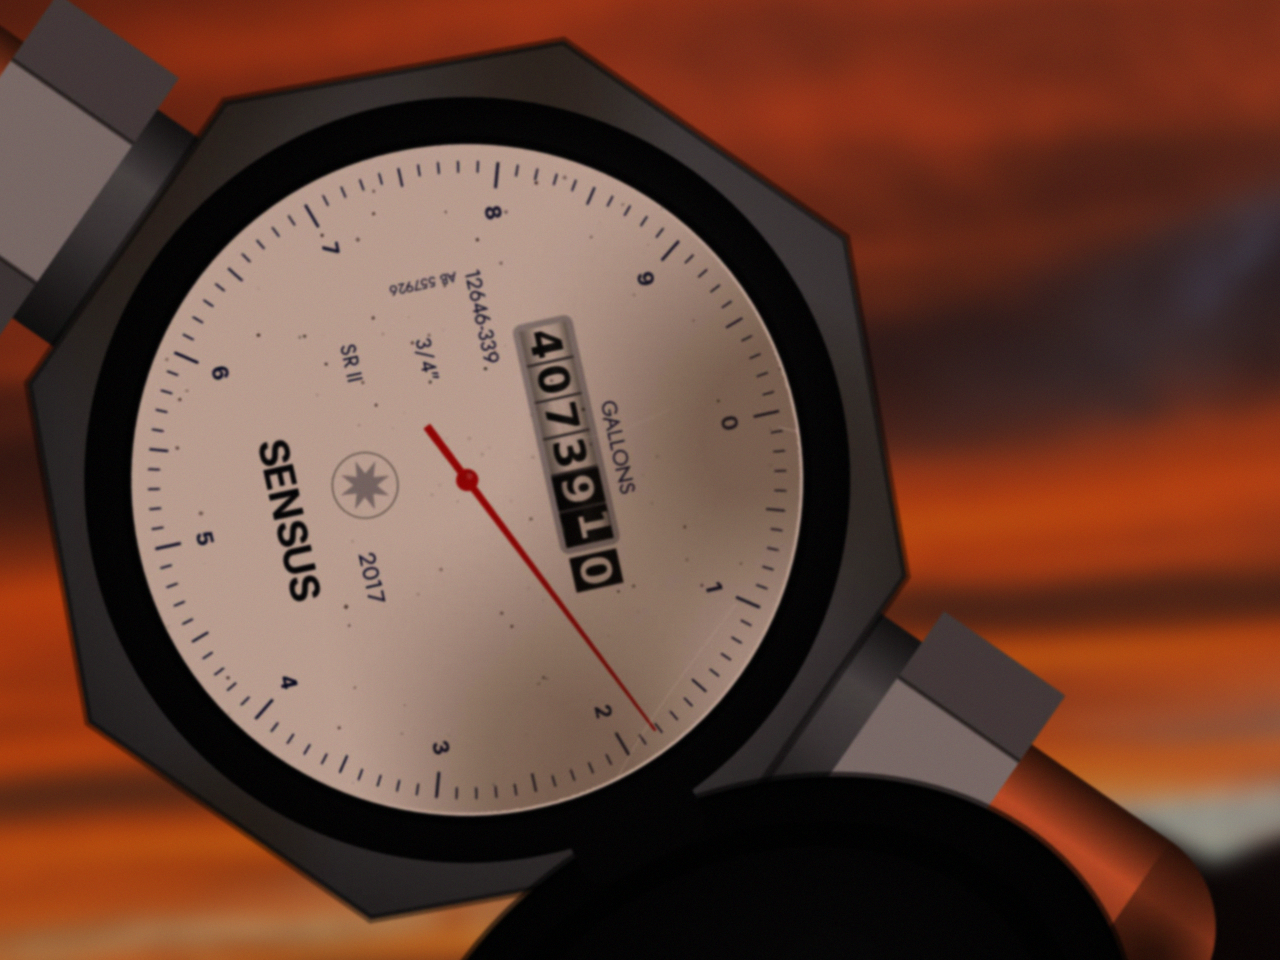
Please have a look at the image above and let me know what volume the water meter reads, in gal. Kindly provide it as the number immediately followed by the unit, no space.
4073911.8gal
